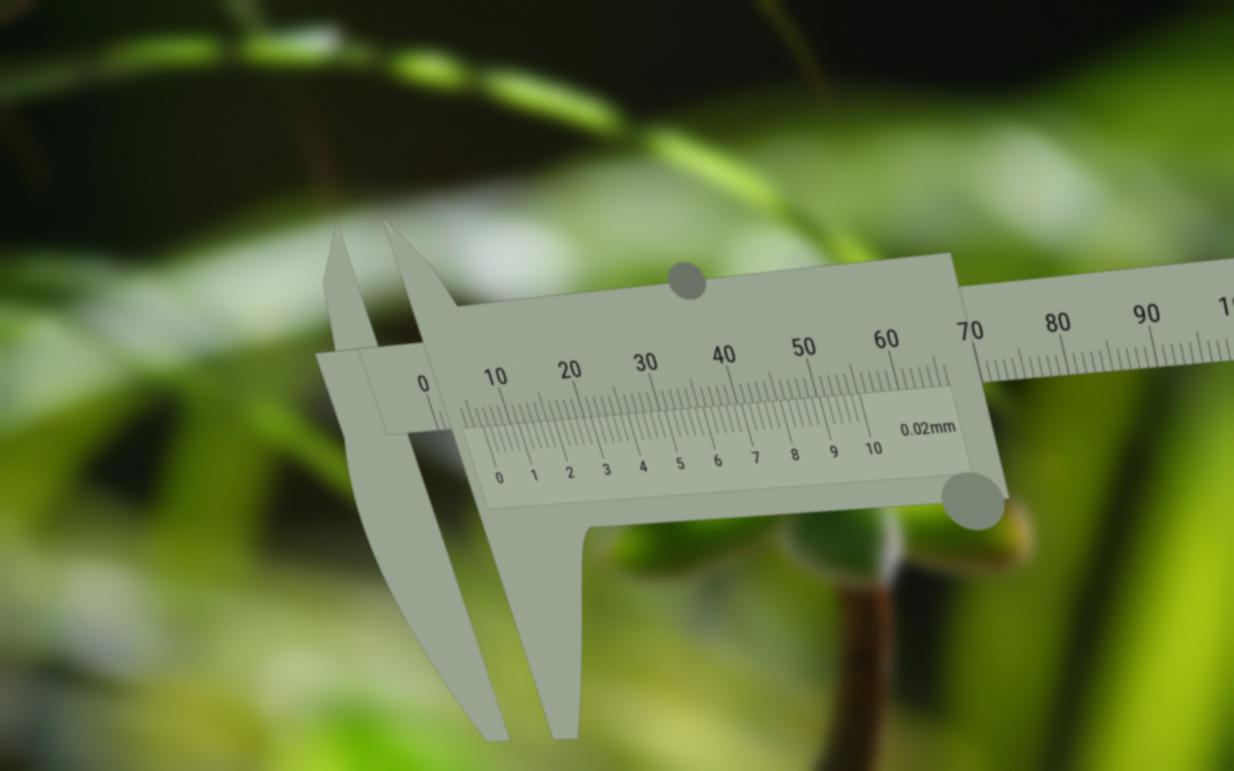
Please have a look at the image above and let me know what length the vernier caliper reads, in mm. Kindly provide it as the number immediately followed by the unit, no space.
6.2mm
